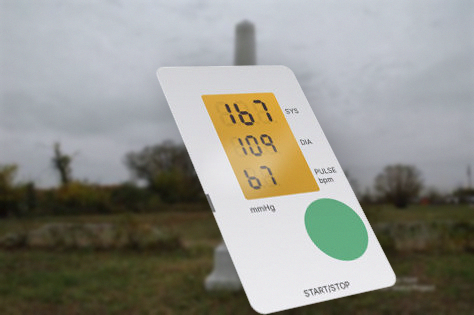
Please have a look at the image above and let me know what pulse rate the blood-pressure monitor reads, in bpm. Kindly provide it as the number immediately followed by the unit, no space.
67bpm
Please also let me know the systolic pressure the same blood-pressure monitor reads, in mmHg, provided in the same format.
167mmHg
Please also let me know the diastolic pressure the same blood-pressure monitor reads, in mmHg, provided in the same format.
109mmHg
